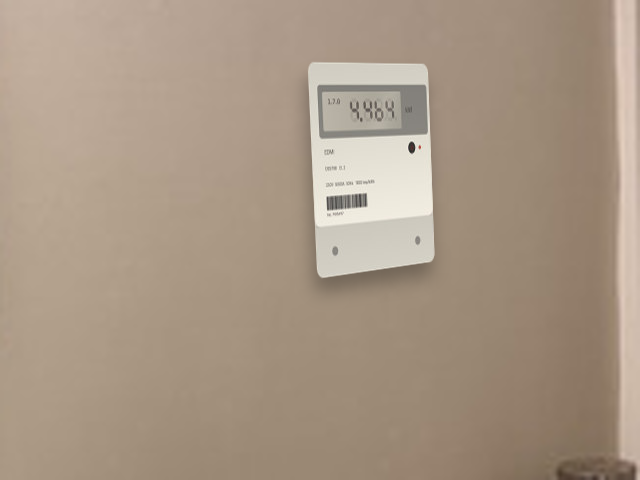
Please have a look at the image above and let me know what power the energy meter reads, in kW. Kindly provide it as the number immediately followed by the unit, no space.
4.464kW
